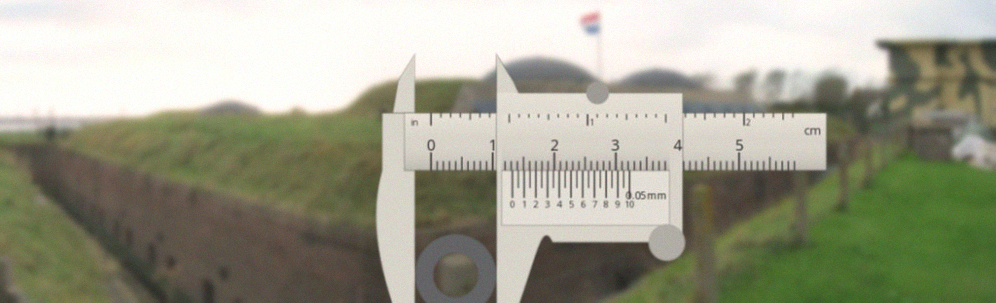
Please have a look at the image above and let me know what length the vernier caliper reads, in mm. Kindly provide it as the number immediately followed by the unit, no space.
13.2mm
